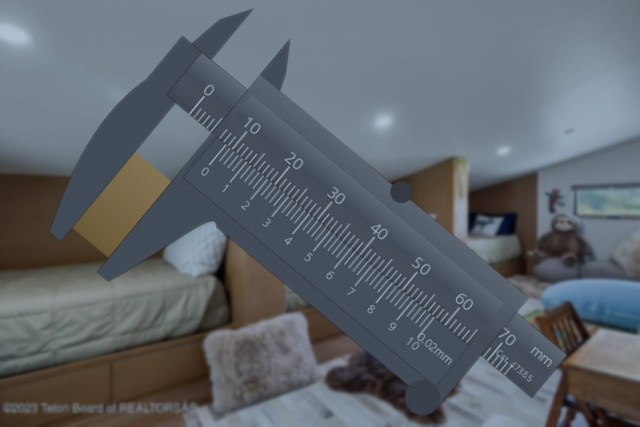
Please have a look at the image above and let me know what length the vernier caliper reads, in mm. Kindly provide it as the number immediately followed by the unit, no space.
8.6mm
